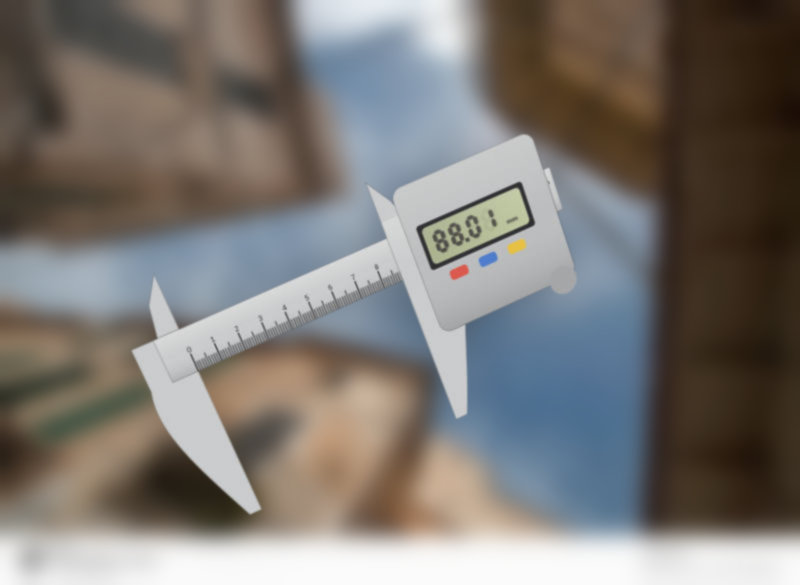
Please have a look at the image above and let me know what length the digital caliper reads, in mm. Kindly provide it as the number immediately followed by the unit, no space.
88.01mm
